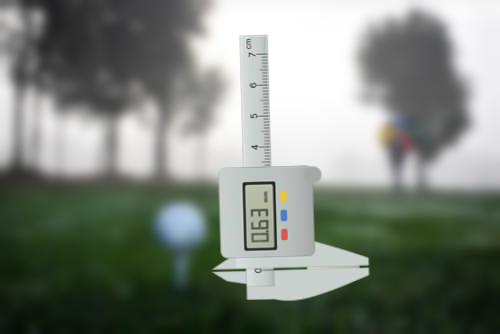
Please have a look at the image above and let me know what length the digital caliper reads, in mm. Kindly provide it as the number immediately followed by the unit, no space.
0.63mm
